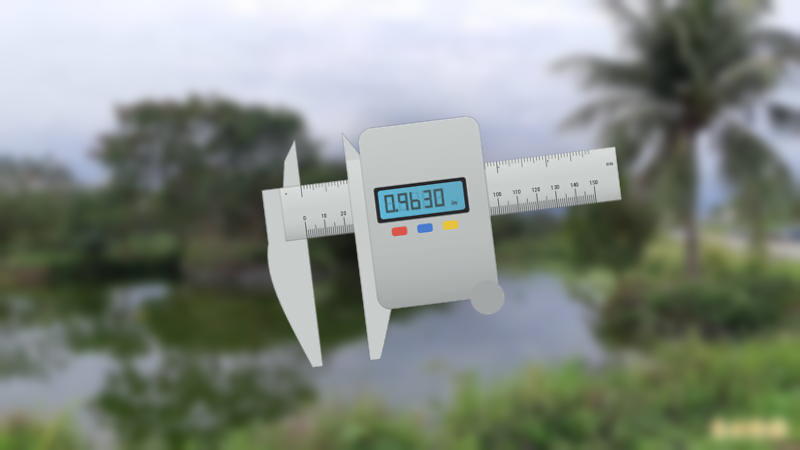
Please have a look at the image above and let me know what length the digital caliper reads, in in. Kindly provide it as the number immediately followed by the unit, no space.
0.9630in
